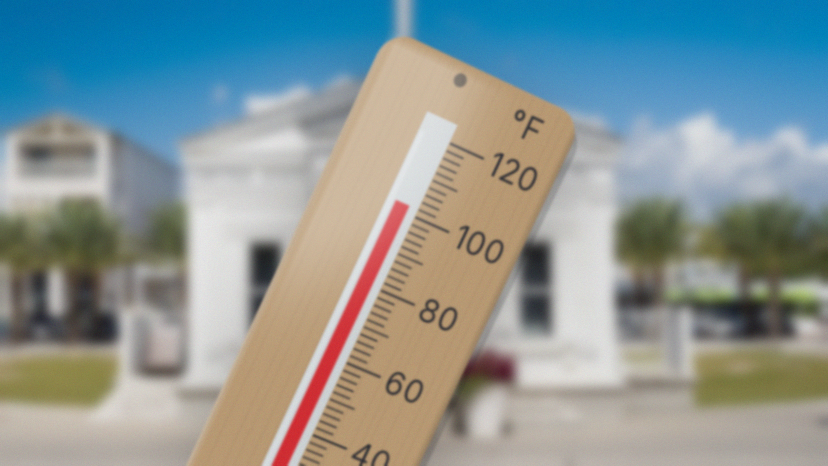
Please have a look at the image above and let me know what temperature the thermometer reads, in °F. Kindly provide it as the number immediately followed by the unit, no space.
102°F
